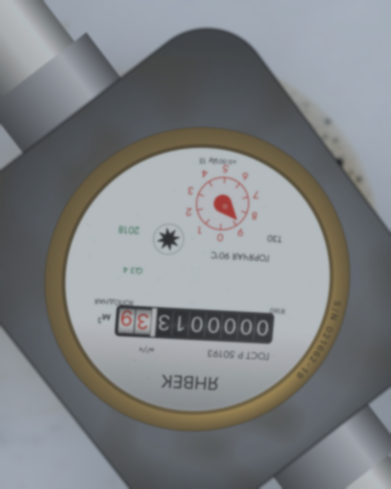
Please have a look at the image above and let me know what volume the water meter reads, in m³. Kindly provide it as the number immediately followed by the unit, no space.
13.388m³
